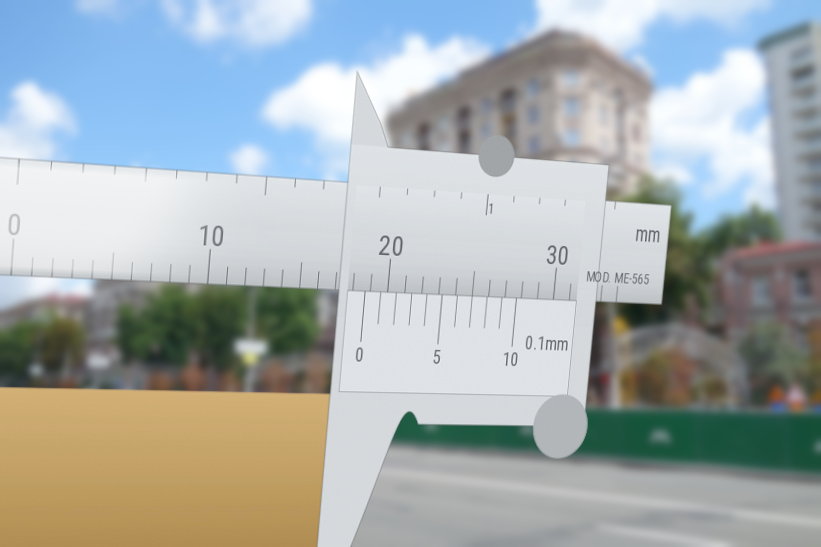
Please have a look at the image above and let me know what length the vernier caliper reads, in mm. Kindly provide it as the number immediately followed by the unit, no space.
18.7mm
